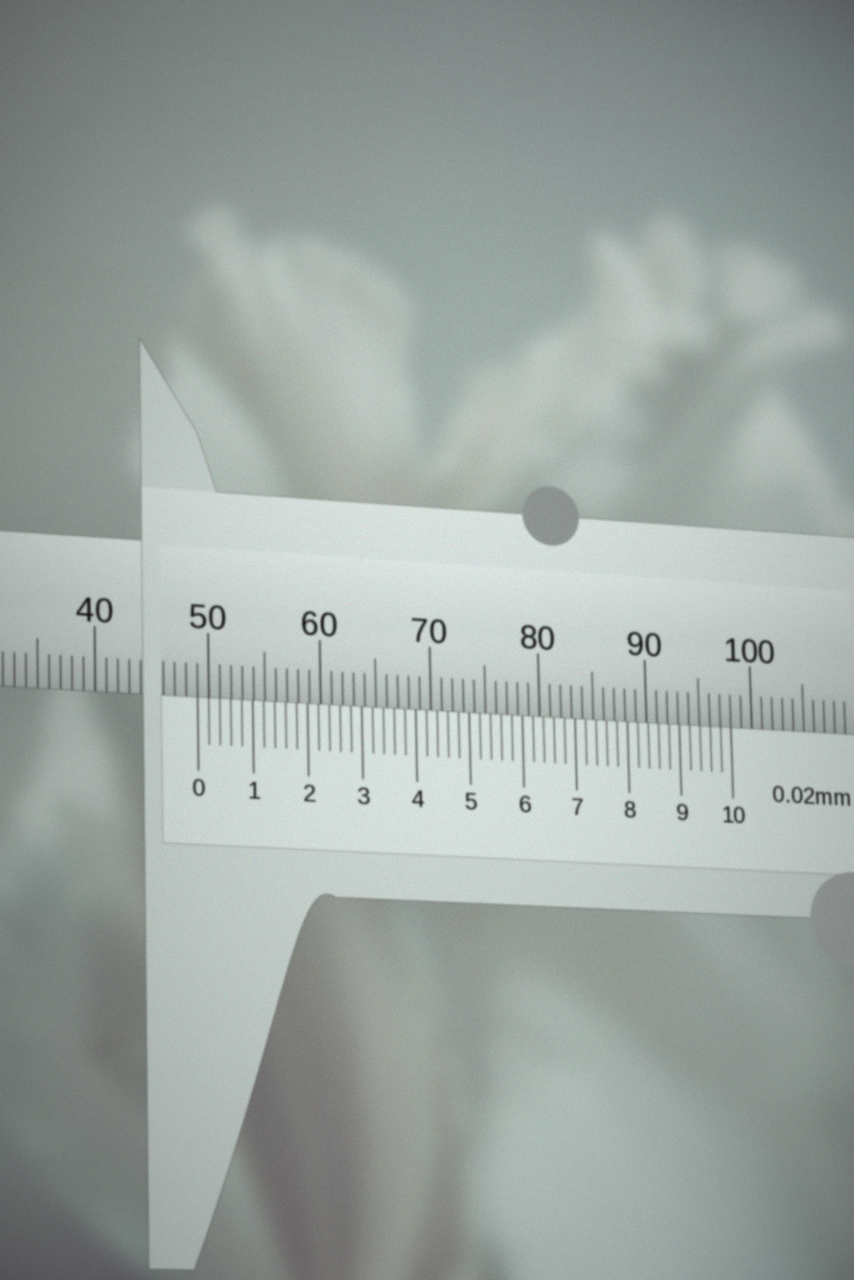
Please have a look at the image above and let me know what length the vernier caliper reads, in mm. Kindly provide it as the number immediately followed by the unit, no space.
49.0mm
